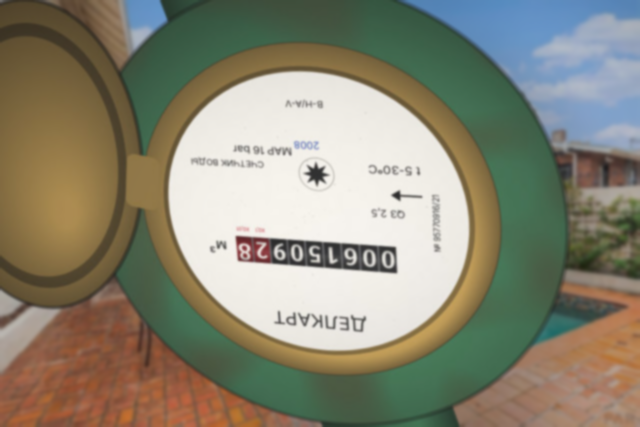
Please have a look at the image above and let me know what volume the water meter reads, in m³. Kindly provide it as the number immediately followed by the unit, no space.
61509.28m³
